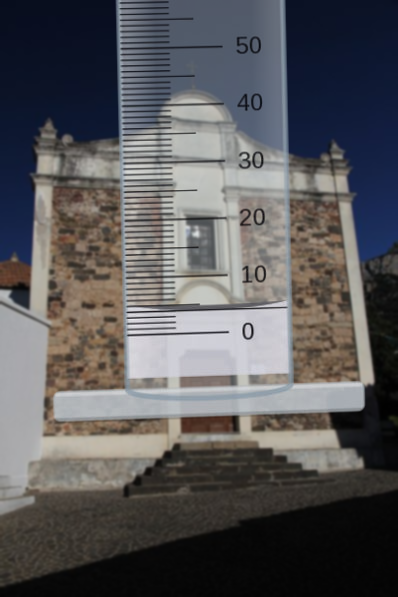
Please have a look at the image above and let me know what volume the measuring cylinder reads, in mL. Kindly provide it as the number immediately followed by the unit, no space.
4mL
